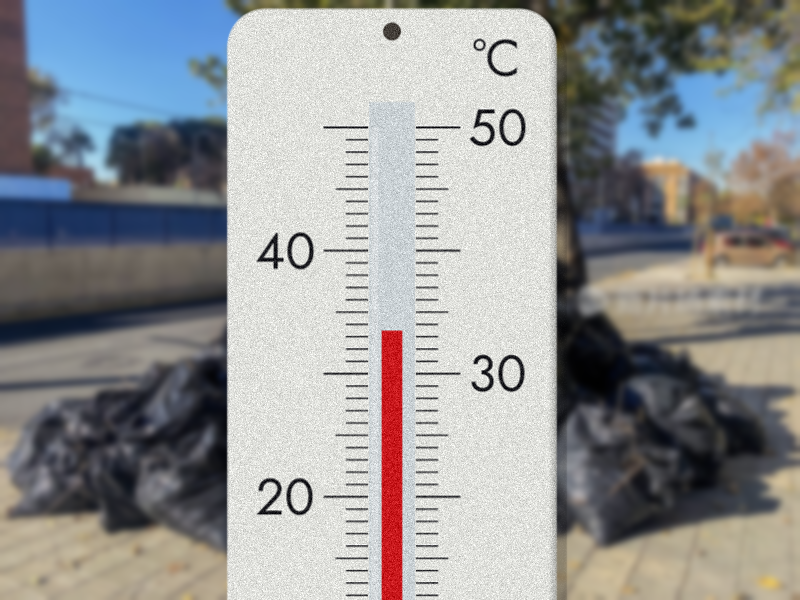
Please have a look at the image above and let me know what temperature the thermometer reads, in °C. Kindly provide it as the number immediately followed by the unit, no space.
33.5°C
